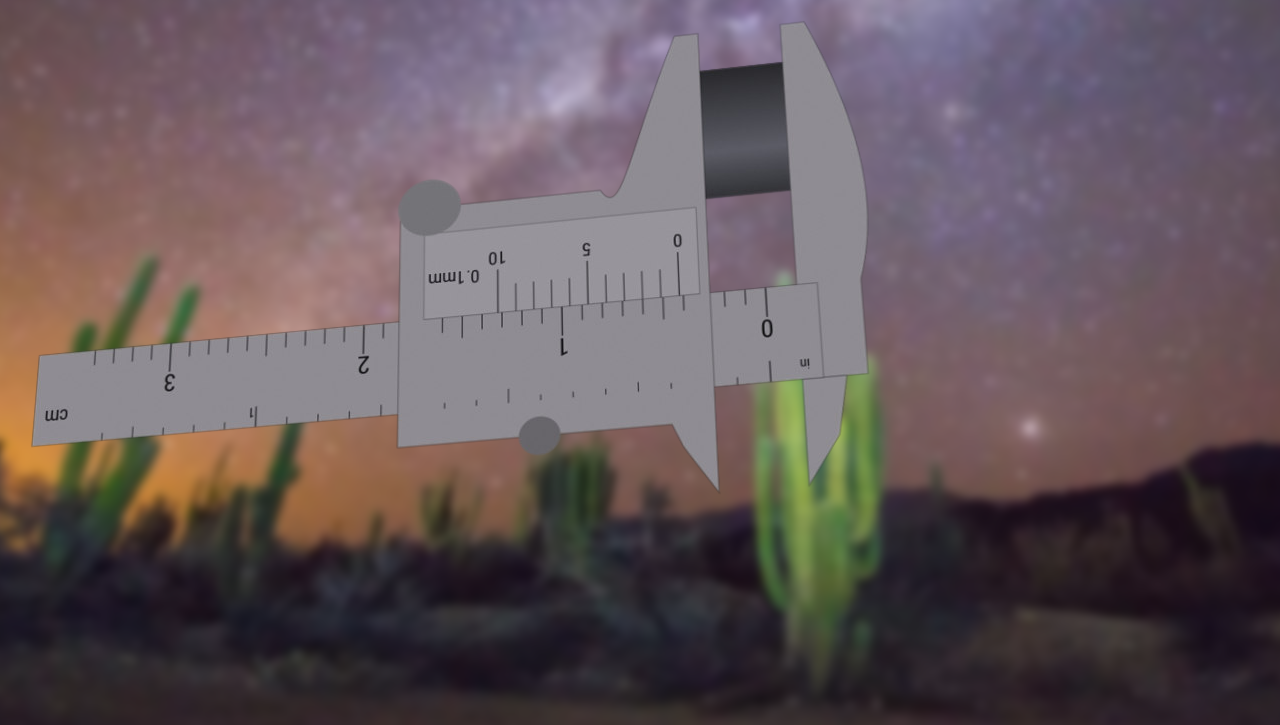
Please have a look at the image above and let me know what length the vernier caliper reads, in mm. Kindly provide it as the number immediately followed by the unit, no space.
4.2mm
